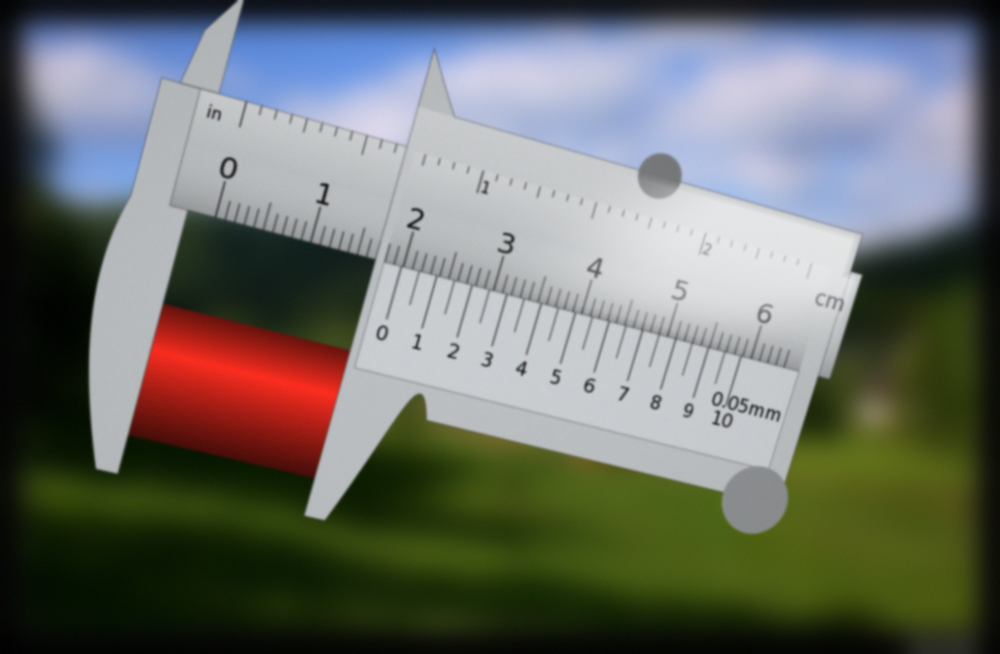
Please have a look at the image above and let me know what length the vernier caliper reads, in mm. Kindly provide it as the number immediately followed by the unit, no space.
19.8mm
